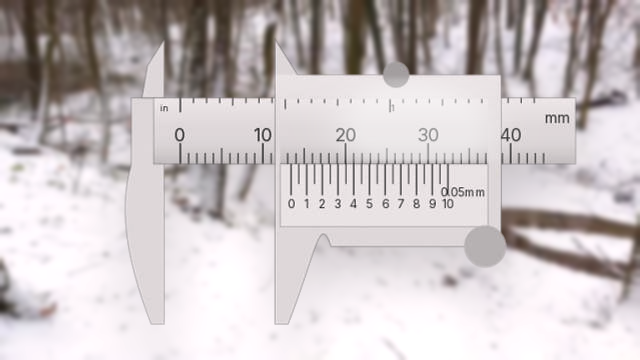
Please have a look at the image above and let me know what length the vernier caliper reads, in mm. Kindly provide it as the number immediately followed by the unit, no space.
13.4mm
